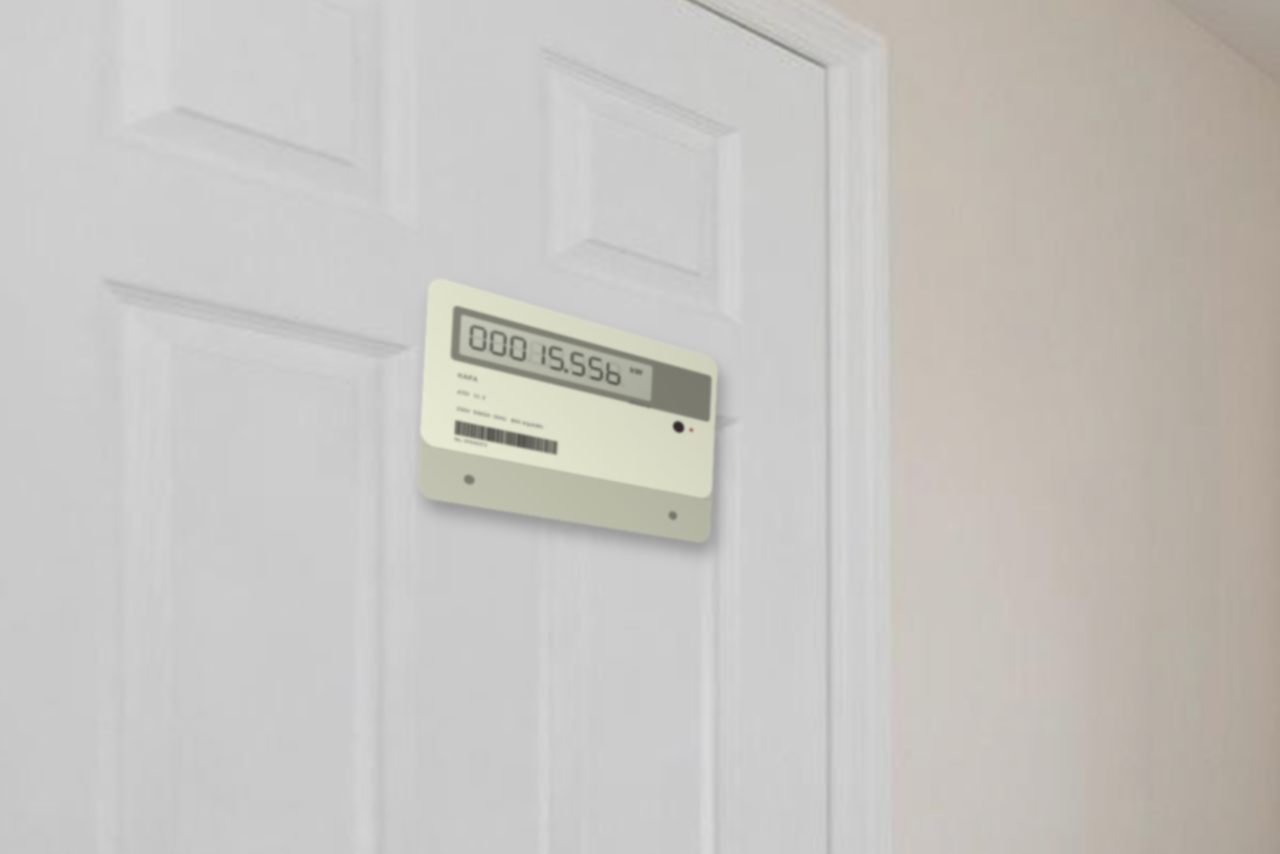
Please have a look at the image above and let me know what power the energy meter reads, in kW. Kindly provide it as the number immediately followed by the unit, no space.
15.556kW
